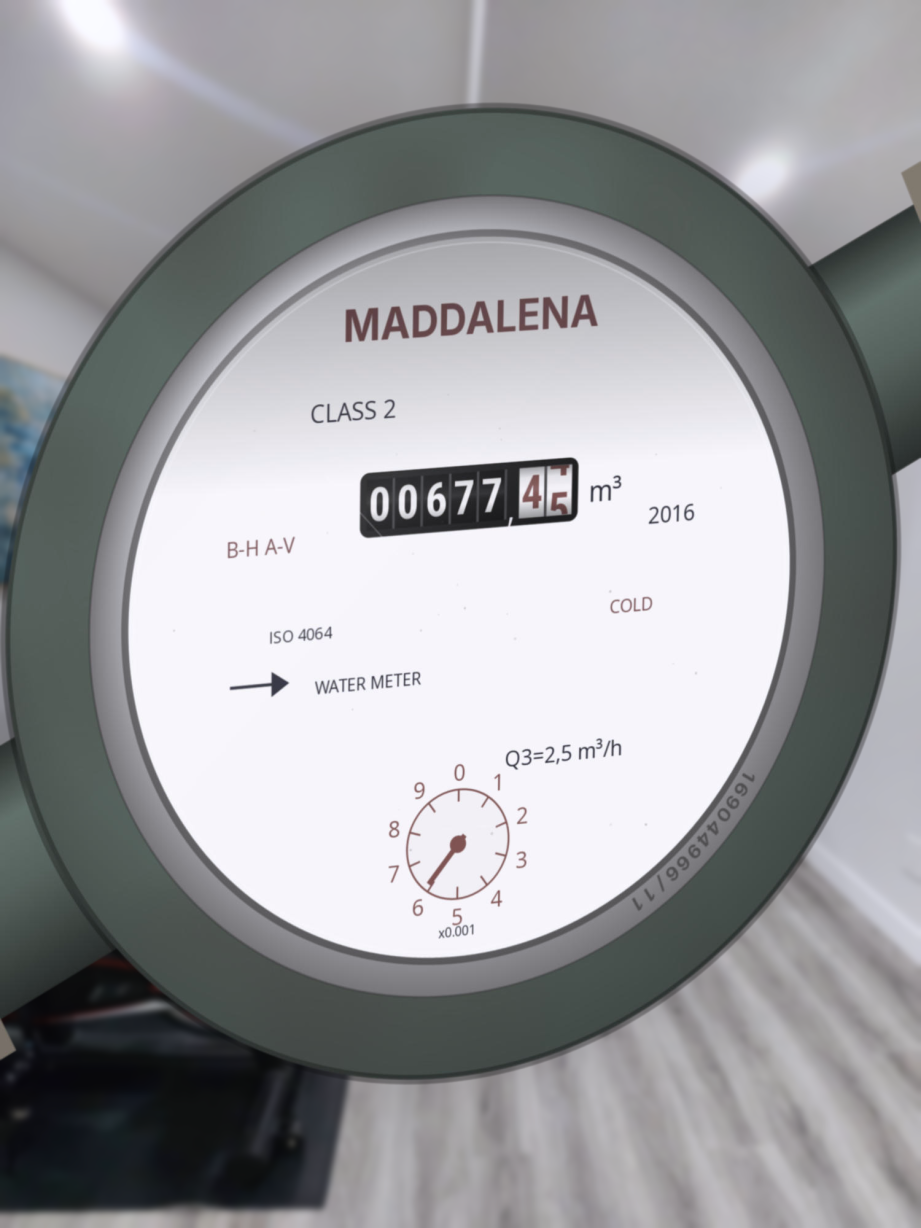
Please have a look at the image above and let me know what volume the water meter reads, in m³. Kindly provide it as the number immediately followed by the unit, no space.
677.446m³
